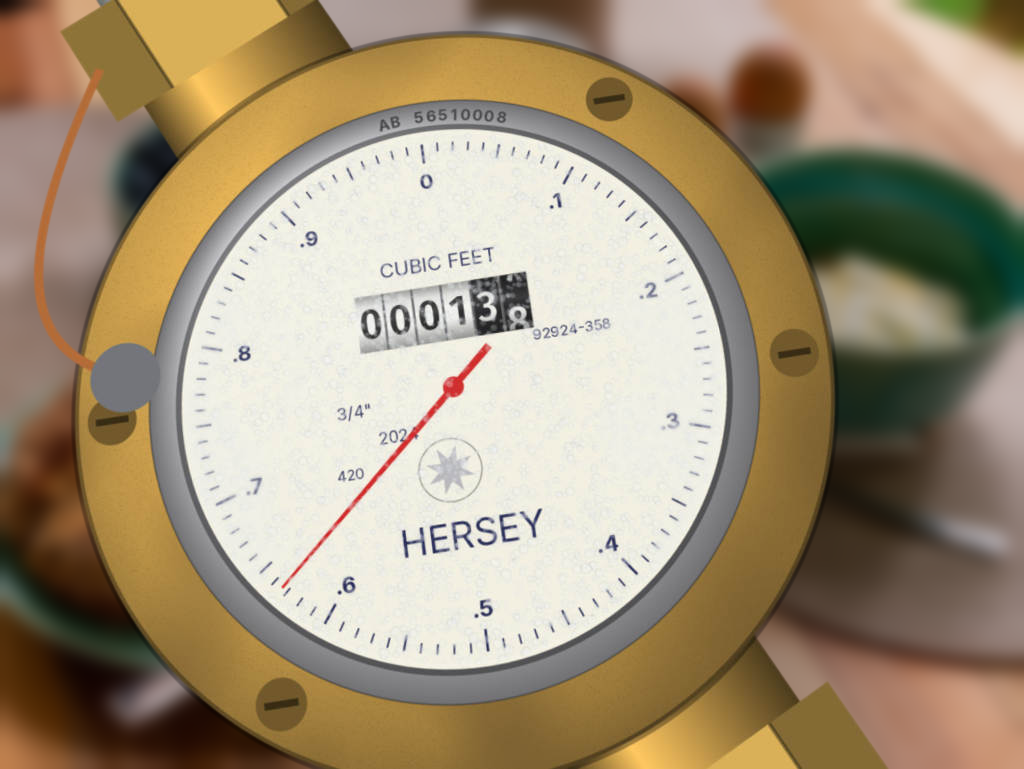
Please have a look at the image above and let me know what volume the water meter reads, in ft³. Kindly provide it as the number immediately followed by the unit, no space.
137.63ft³
